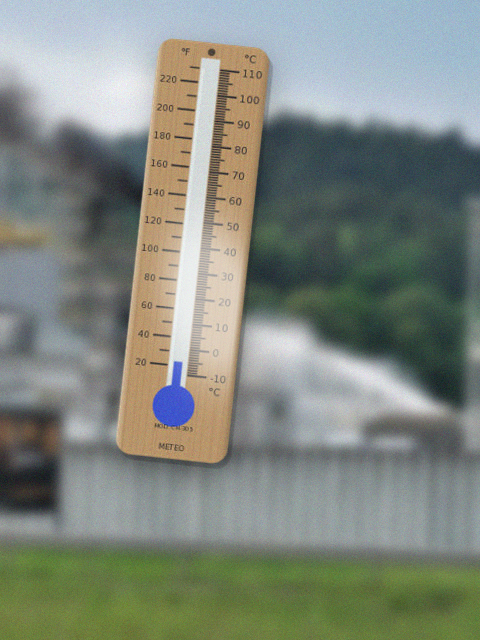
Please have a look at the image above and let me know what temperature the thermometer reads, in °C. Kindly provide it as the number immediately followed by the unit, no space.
-5°C
